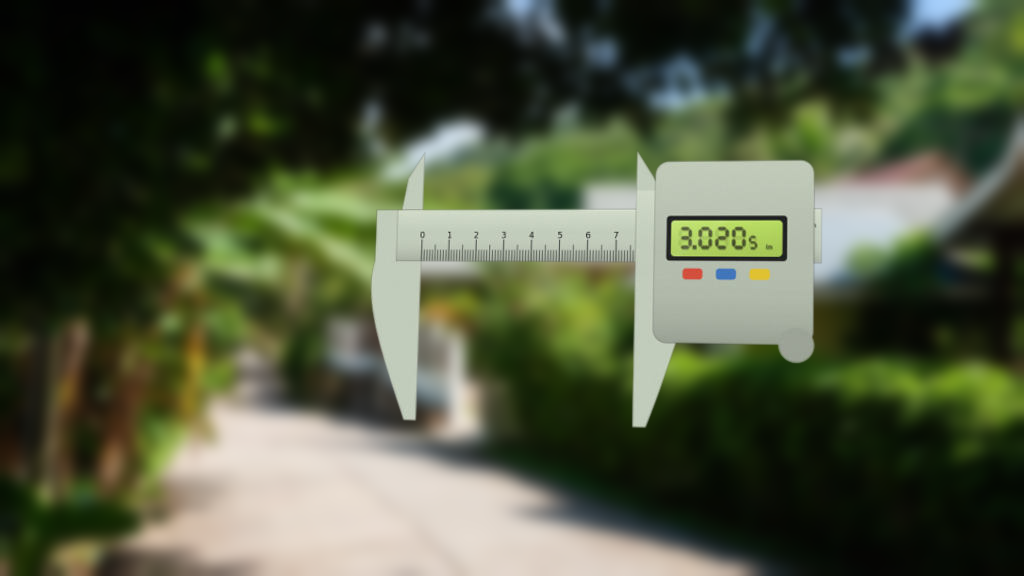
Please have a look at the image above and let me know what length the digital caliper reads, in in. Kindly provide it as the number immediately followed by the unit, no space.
3.0205in
